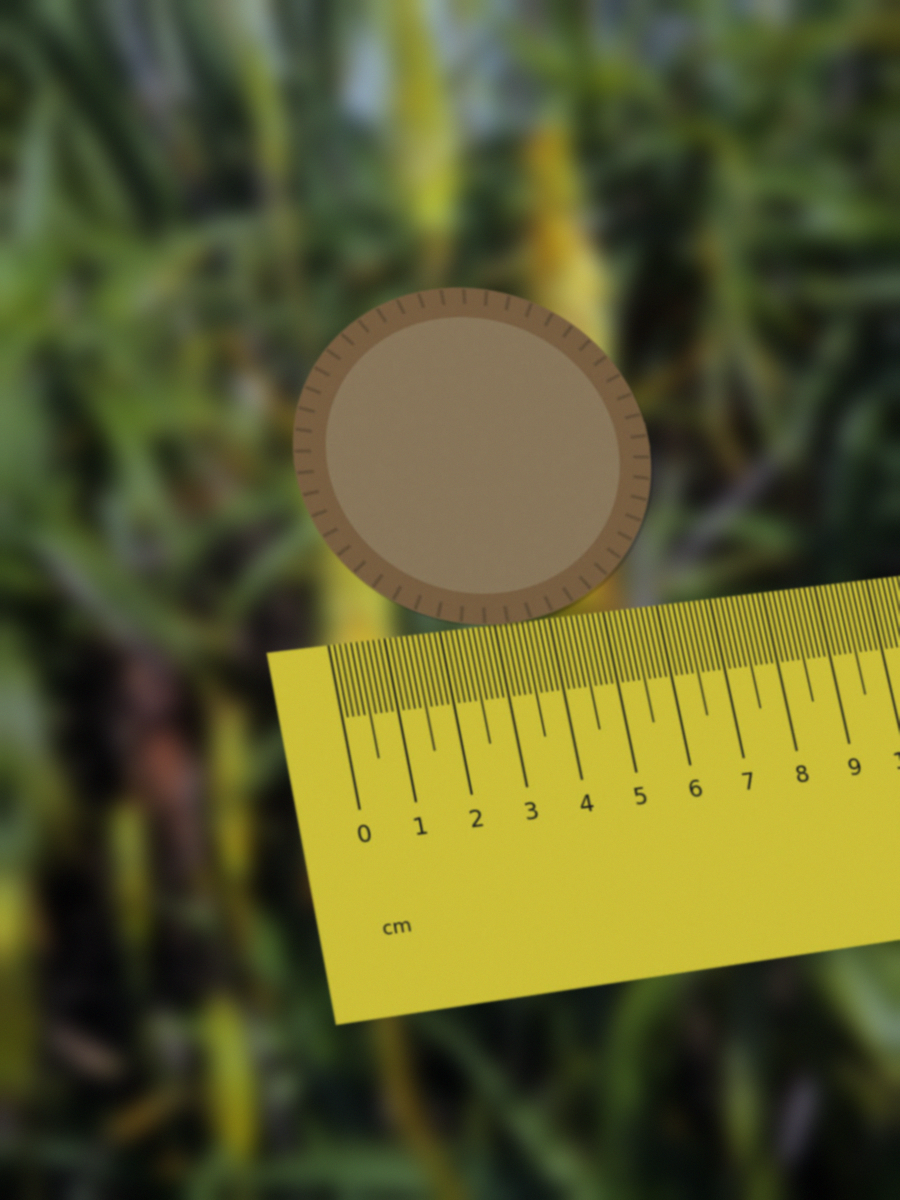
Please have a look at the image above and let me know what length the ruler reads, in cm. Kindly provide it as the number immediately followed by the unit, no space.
6.5cm
